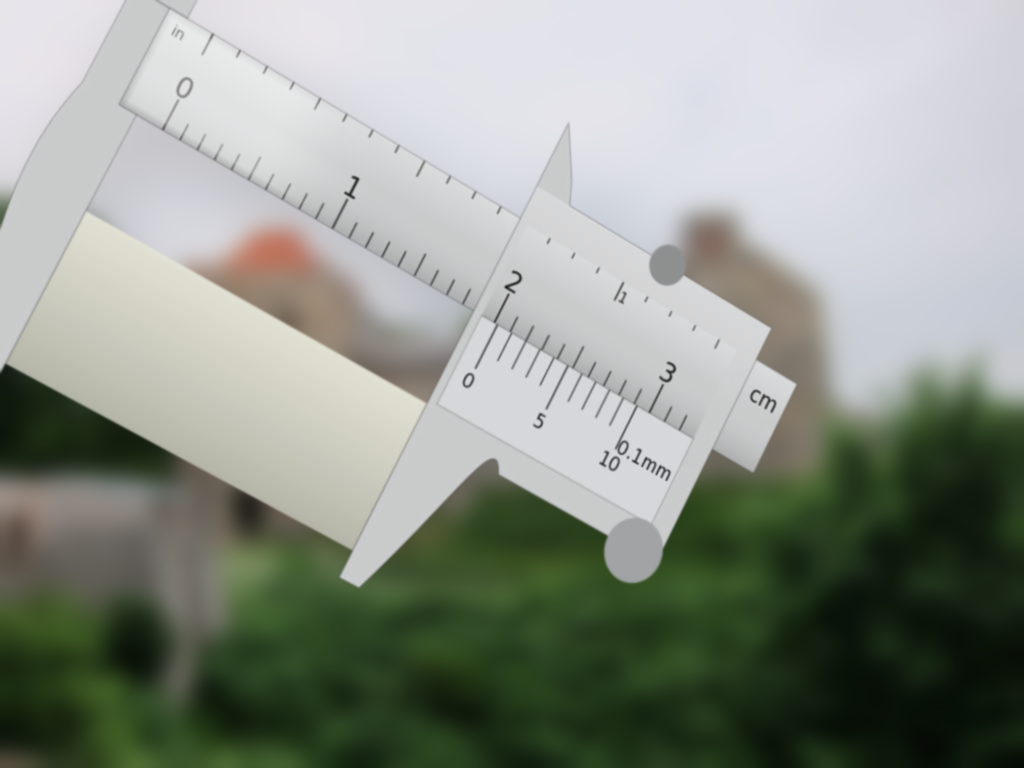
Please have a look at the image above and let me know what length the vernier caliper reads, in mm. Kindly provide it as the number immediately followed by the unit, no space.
20.2mm
